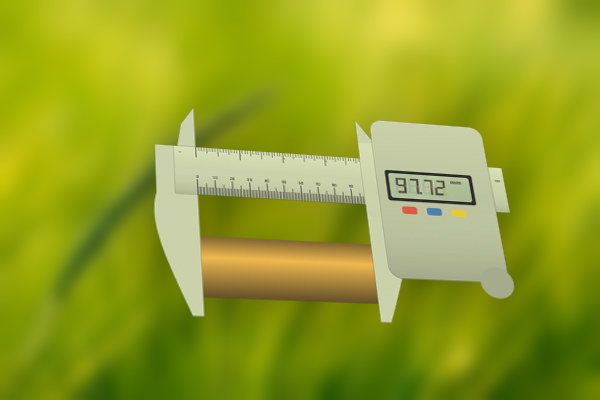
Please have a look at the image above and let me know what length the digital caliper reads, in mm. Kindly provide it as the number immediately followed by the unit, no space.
97.72mm
